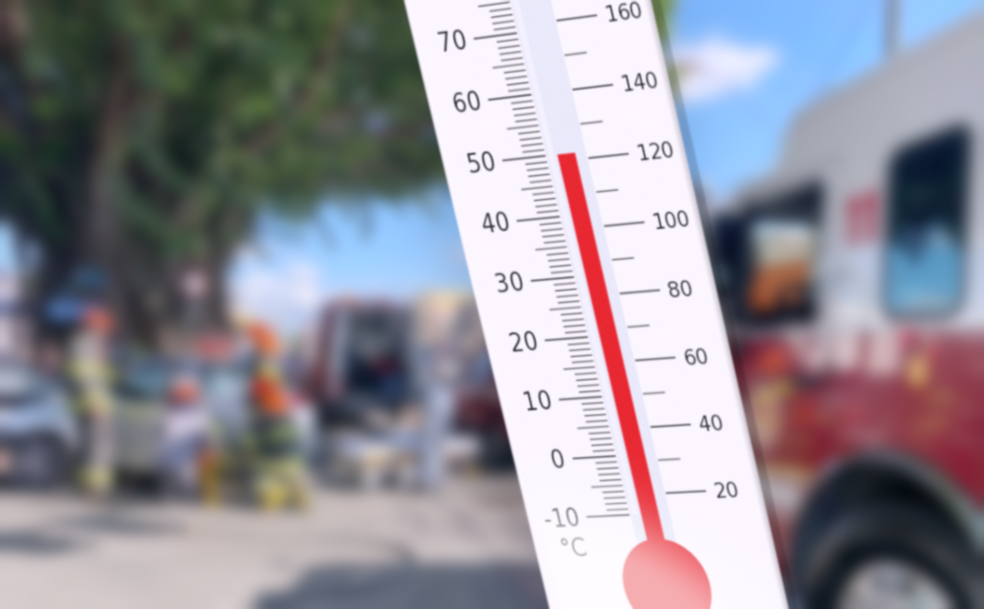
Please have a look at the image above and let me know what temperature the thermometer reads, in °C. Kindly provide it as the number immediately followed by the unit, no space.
50°C
